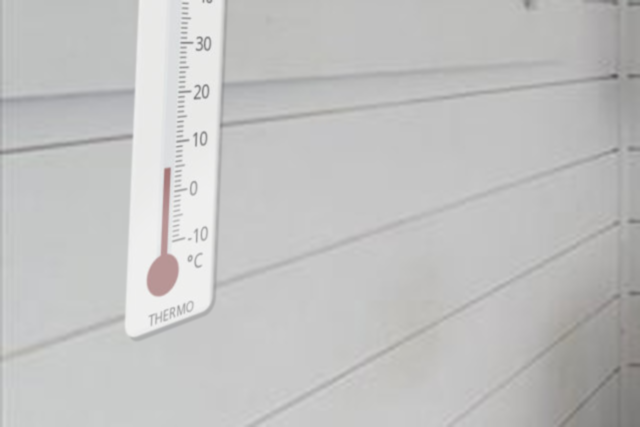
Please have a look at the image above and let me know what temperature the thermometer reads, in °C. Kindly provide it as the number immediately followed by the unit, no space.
5°C
